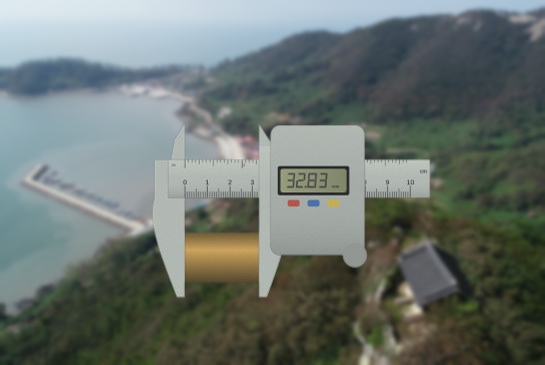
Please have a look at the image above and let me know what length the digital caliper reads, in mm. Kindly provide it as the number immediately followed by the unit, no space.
32.83mm
